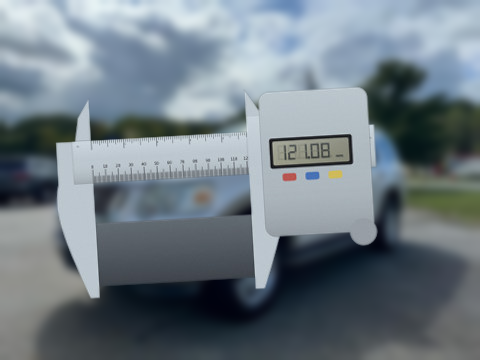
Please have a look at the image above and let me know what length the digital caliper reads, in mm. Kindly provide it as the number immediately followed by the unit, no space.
121.08mm
